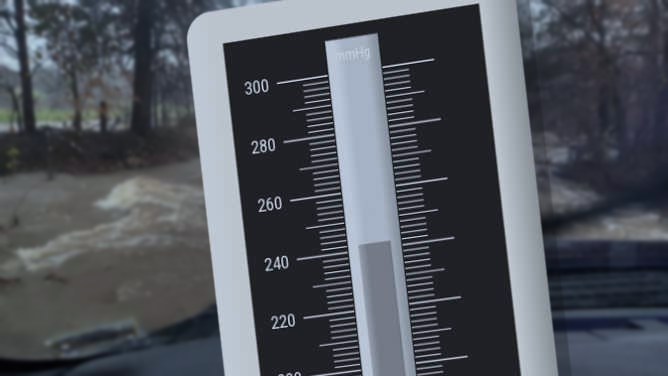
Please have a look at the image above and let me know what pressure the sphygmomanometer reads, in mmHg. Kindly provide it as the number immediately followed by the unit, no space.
242mmHg
